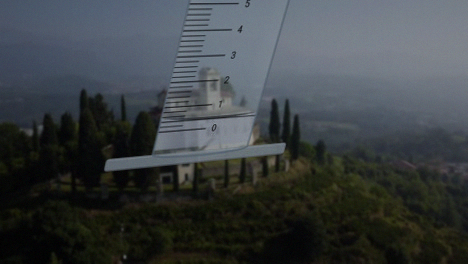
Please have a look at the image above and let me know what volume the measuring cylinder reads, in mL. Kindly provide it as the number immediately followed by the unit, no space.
0.4mL
